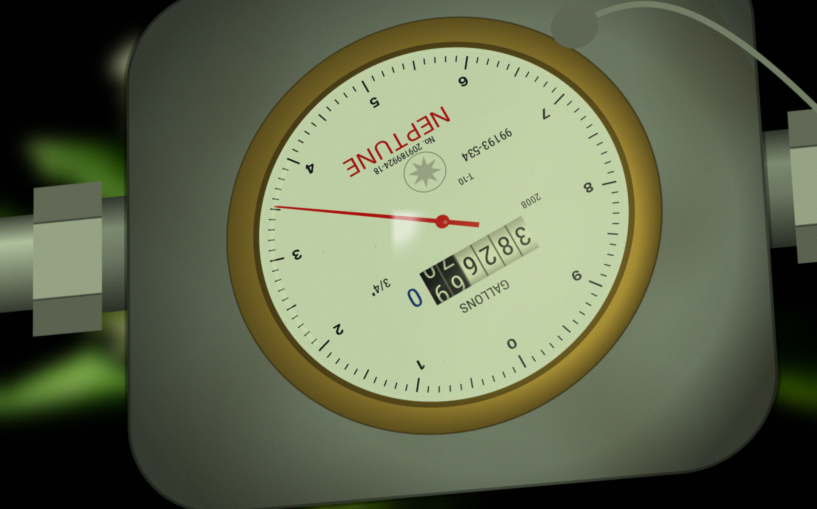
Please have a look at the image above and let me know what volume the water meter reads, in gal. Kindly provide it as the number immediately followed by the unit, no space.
3826693.5gal
